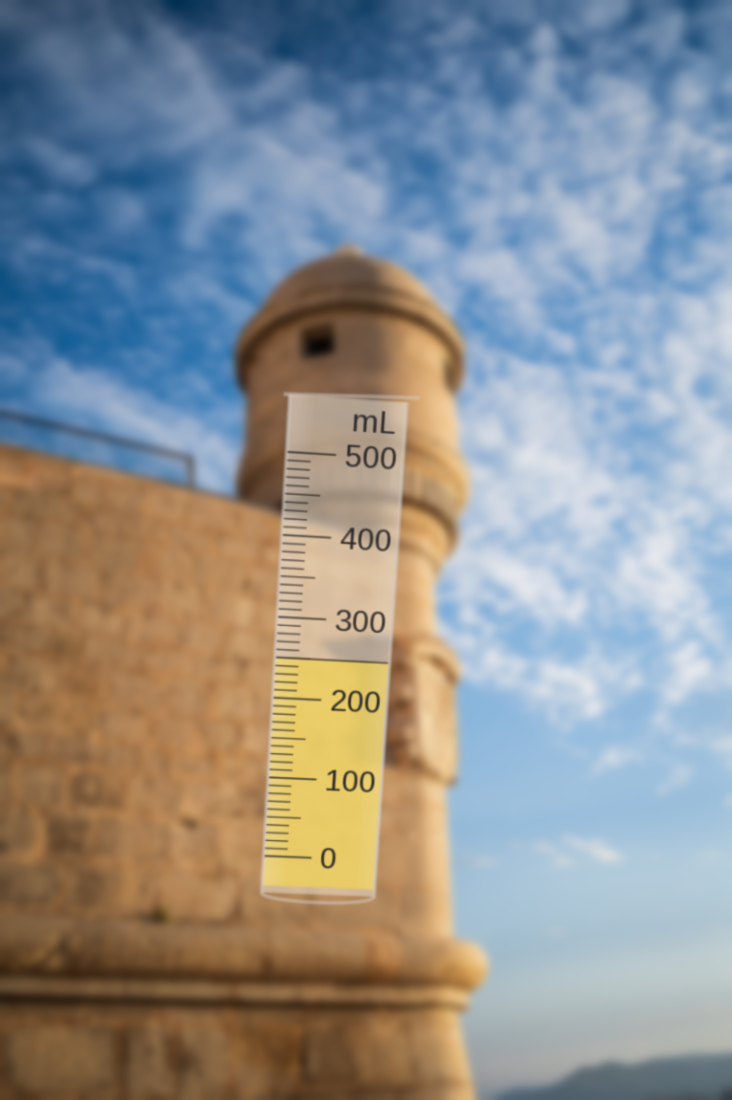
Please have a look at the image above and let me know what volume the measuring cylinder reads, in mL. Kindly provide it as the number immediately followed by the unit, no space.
250mL
